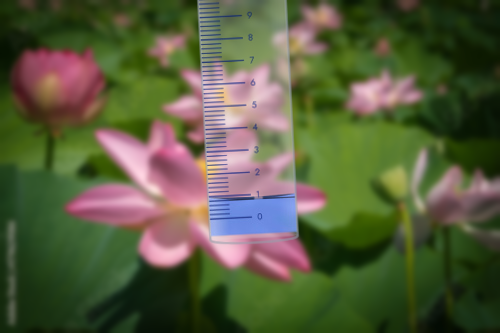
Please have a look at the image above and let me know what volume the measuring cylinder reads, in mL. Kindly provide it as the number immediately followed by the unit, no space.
0.8mL
